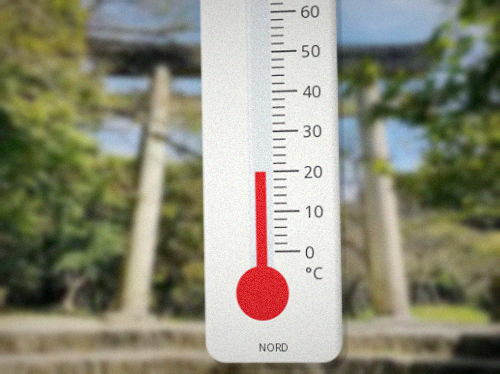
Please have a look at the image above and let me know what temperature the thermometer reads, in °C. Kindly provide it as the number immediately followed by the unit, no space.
20°C
